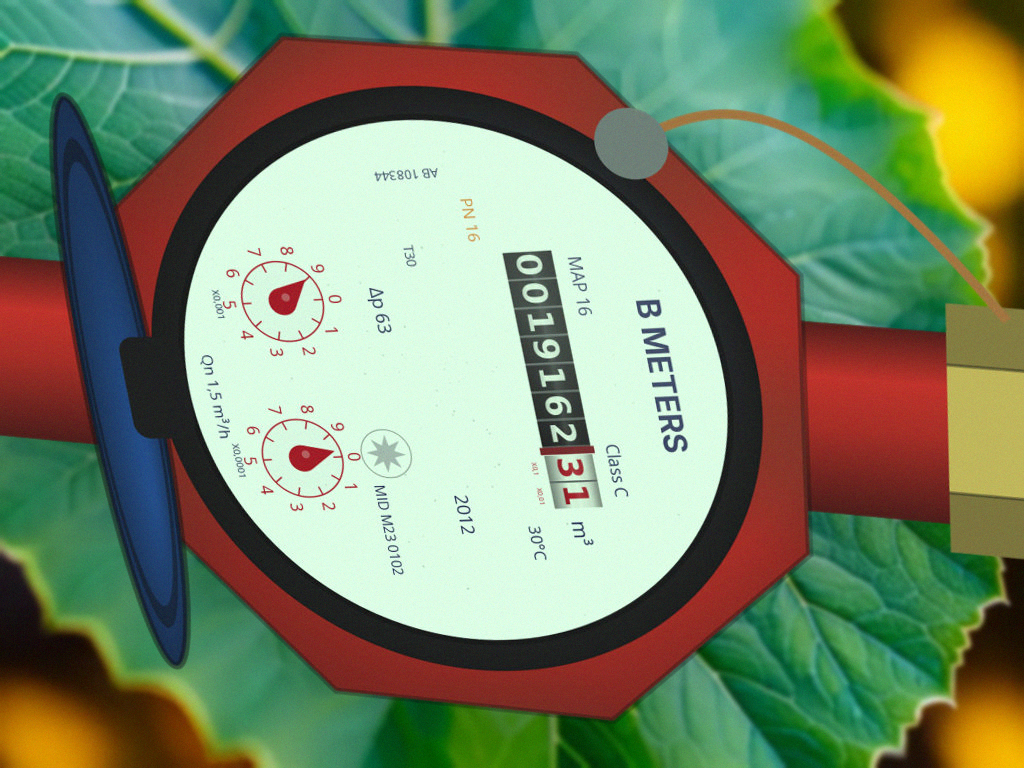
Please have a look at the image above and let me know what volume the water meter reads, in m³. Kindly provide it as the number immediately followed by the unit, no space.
19162.3189m³
